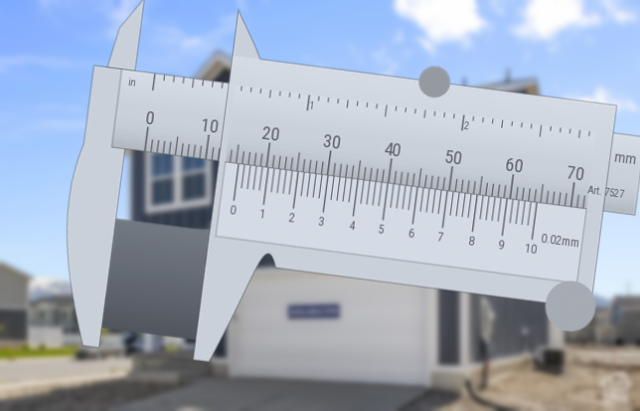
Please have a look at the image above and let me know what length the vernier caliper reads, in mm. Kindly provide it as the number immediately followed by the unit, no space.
15.4mm
